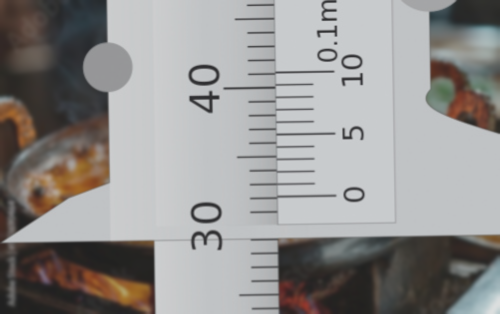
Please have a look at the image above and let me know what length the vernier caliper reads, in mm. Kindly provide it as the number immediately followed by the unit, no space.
32.1mm
